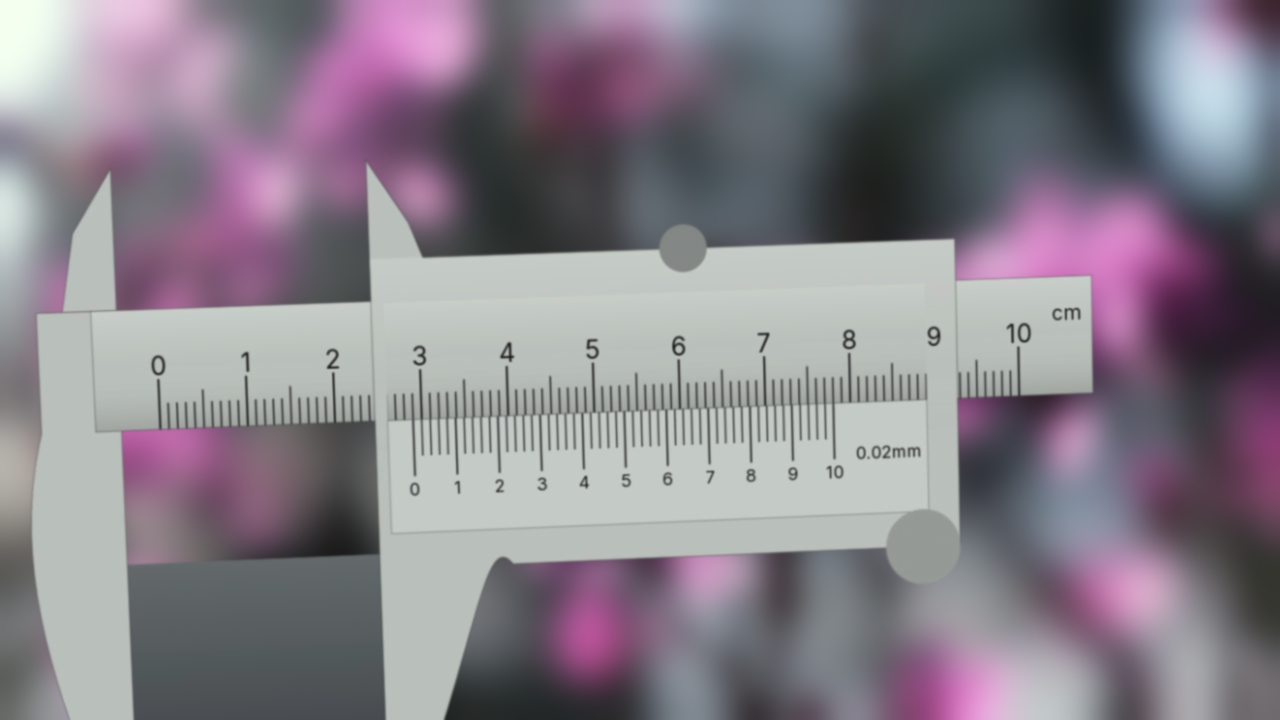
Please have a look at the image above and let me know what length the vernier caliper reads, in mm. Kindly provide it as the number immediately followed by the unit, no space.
29.0mm
